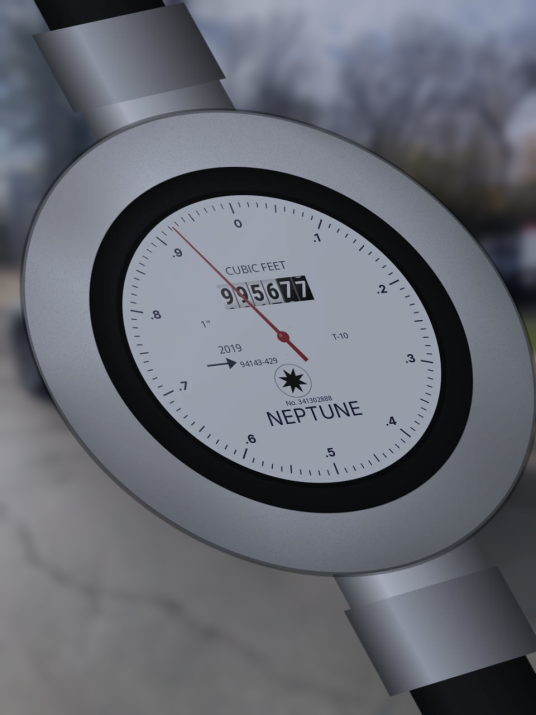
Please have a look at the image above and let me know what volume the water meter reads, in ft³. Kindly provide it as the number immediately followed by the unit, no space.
995676.92ft³
